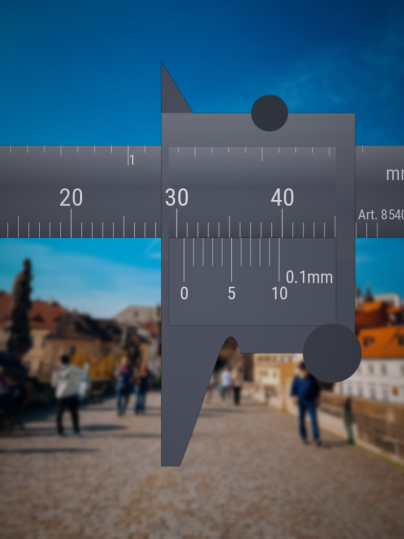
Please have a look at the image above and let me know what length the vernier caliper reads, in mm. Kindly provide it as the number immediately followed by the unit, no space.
30.7mm
